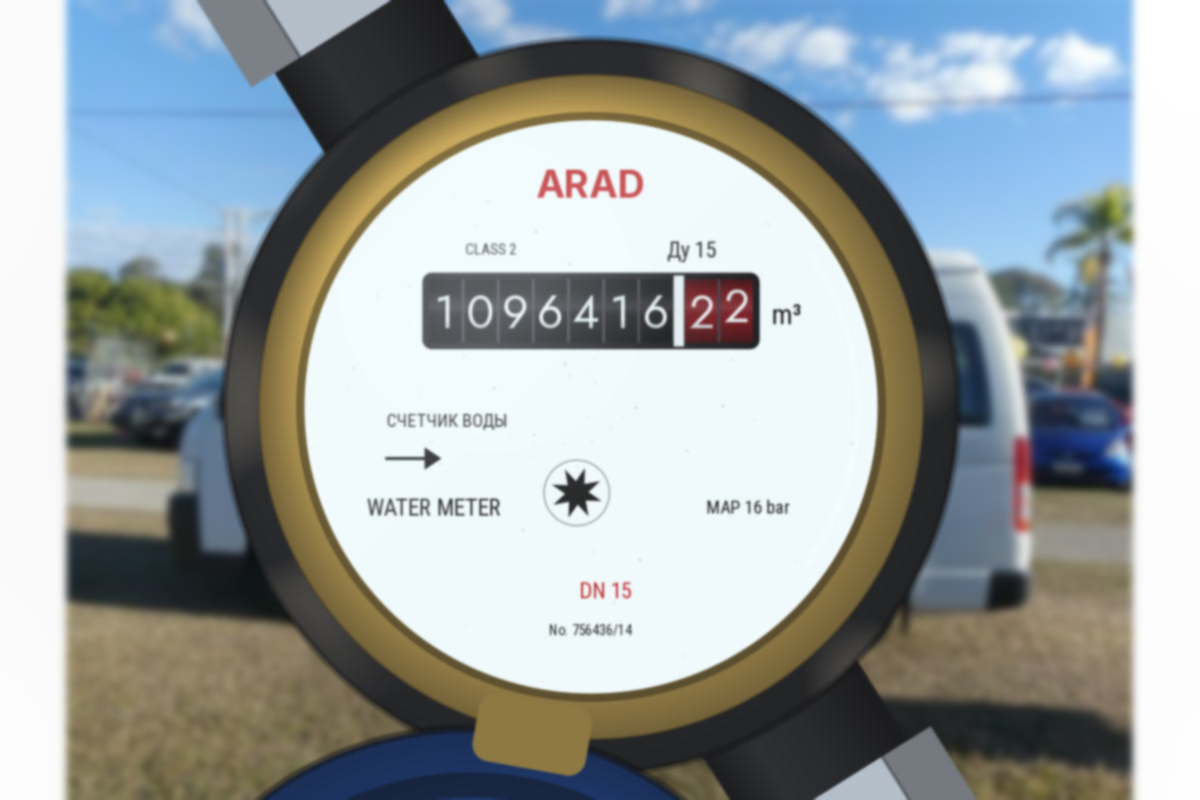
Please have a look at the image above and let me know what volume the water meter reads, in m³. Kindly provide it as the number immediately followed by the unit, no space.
1096416.22m³
